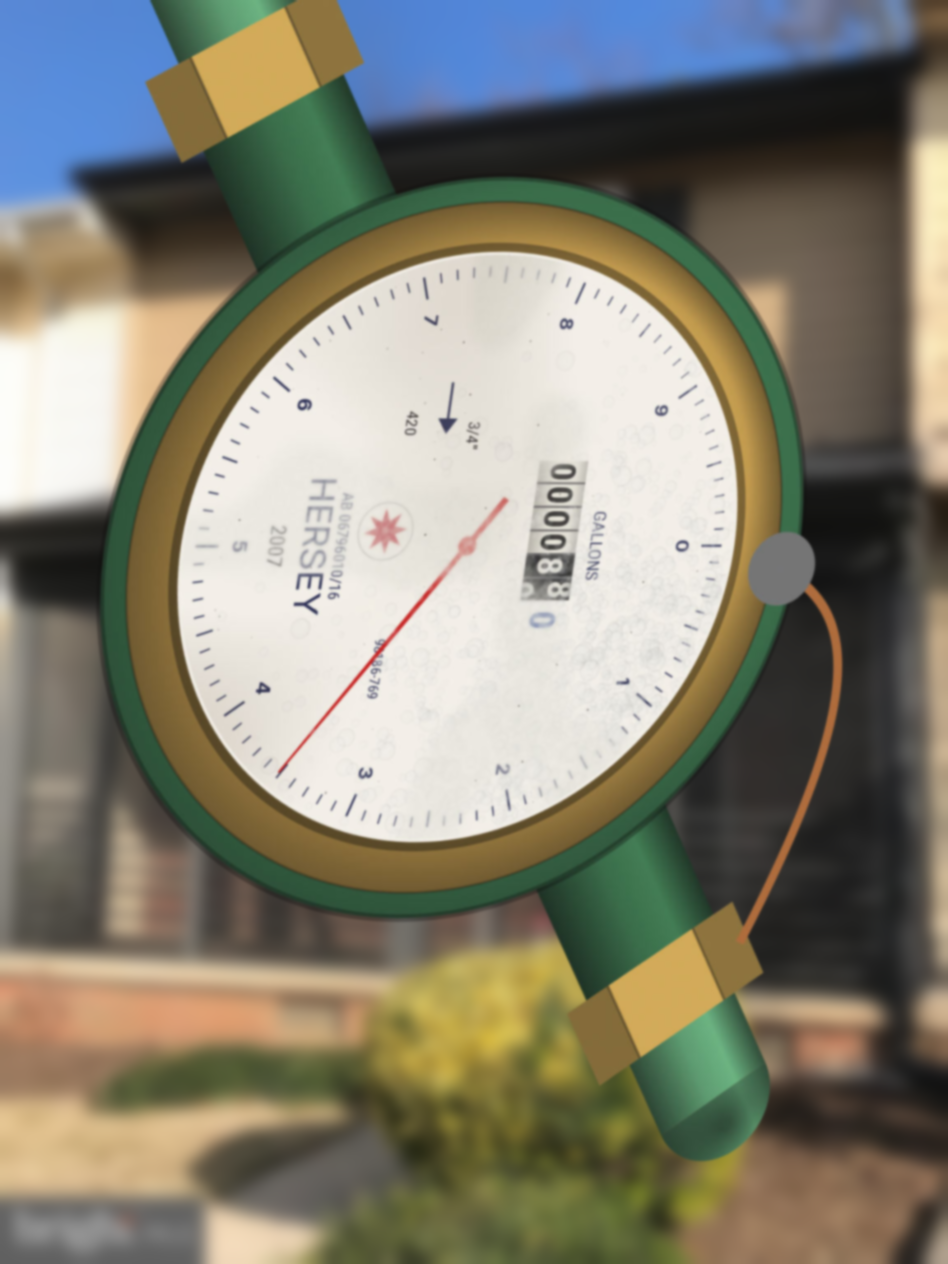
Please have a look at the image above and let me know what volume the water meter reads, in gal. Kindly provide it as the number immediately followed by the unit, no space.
883.5gal
